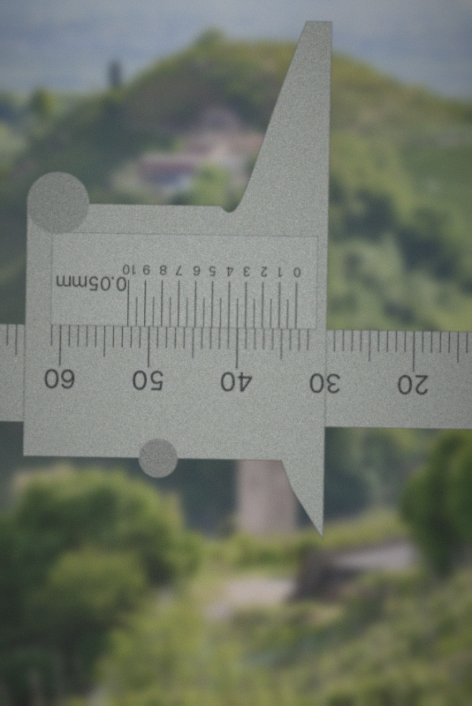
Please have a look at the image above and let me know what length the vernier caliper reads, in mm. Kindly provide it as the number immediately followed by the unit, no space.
33.4mm
